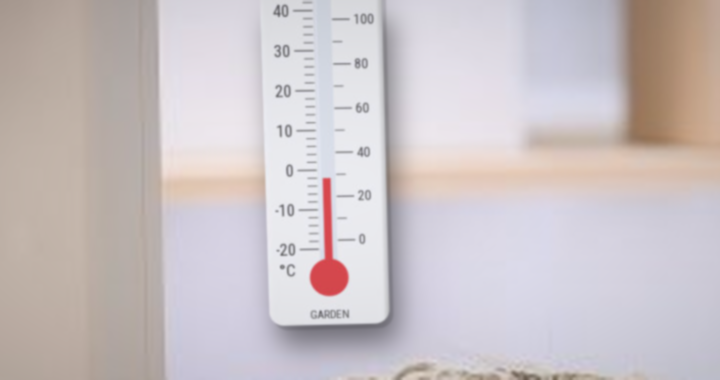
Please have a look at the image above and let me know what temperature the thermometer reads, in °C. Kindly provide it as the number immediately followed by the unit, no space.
-2°C
